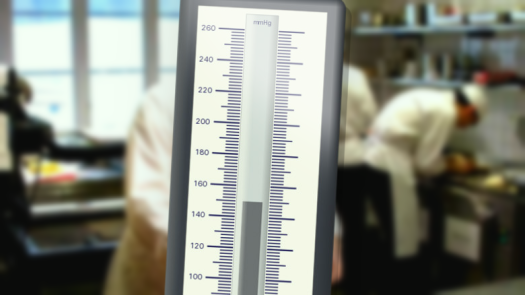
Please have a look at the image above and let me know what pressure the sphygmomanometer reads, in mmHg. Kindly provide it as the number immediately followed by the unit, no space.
150mmHg
